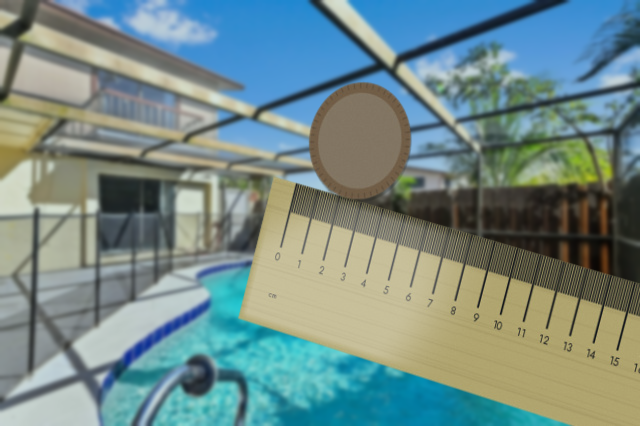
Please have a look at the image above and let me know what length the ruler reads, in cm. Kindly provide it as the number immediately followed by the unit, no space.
4.5cm
